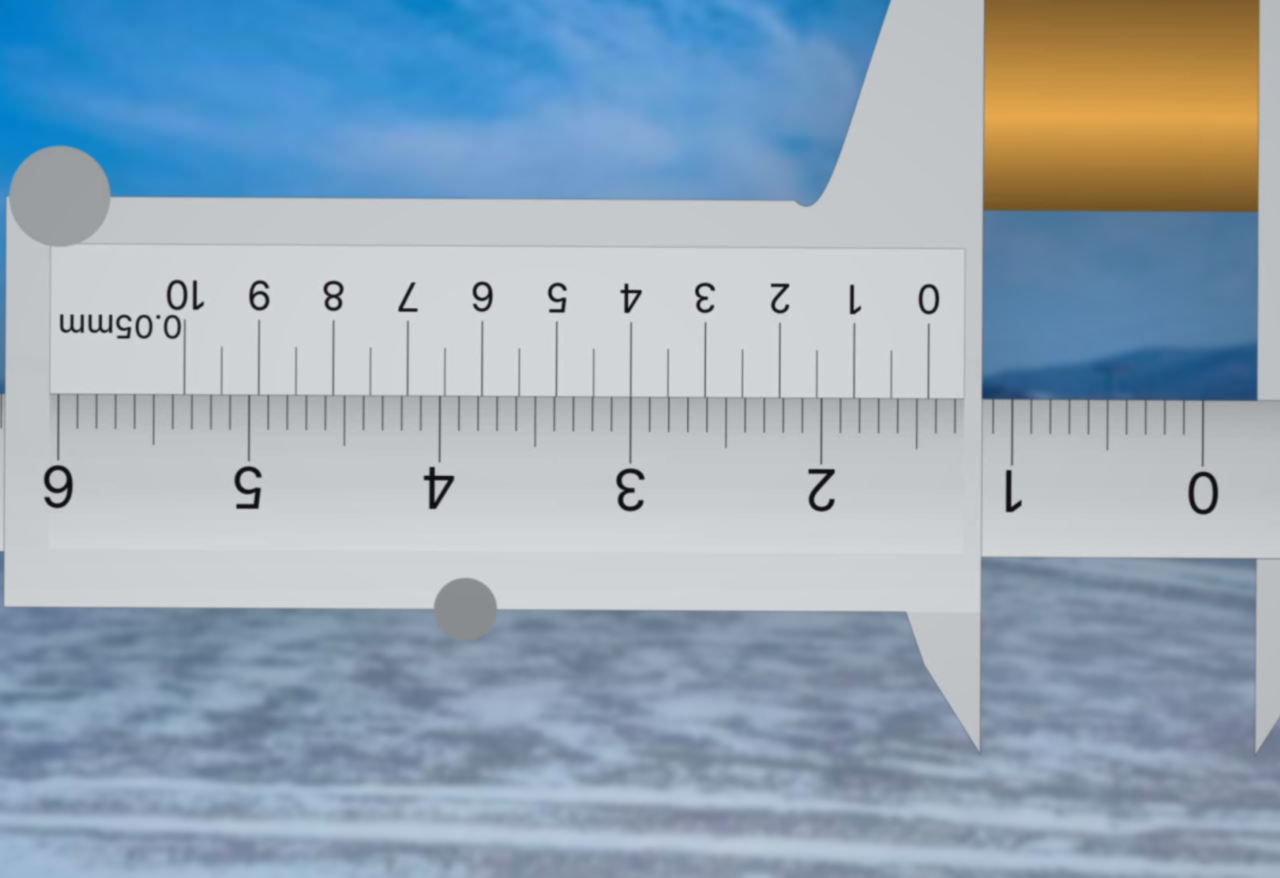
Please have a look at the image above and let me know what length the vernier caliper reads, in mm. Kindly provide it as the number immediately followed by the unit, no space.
14.4mm
